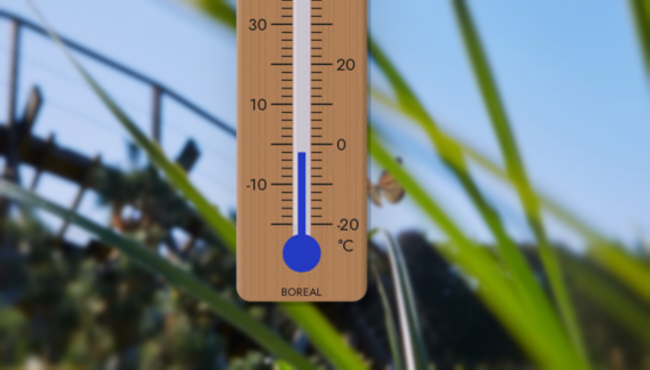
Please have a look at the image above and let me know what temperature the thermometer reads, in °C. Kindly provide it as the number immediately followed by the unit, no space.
-2°C
